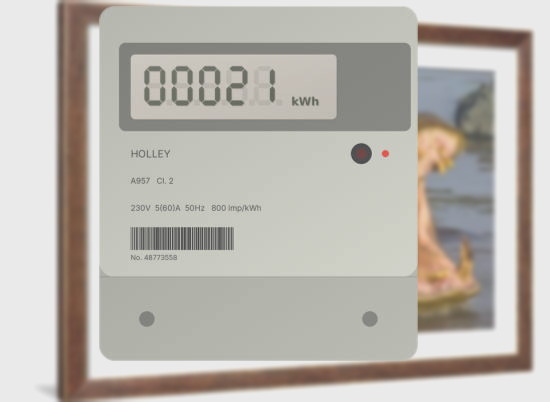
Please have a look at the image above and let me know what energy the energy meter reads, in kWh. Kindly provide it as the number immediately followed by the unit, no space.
21kWh
